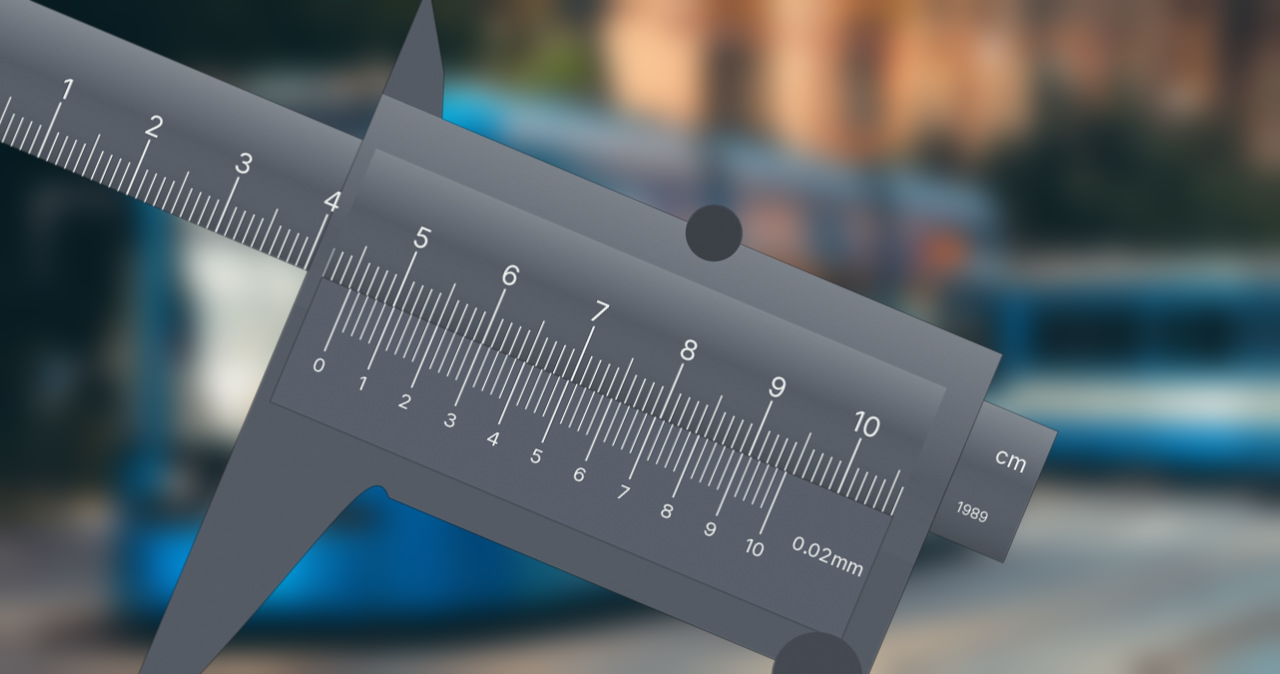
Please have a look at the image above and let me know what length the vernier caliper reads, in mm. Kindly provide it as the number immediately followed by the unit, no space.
45.2mm
